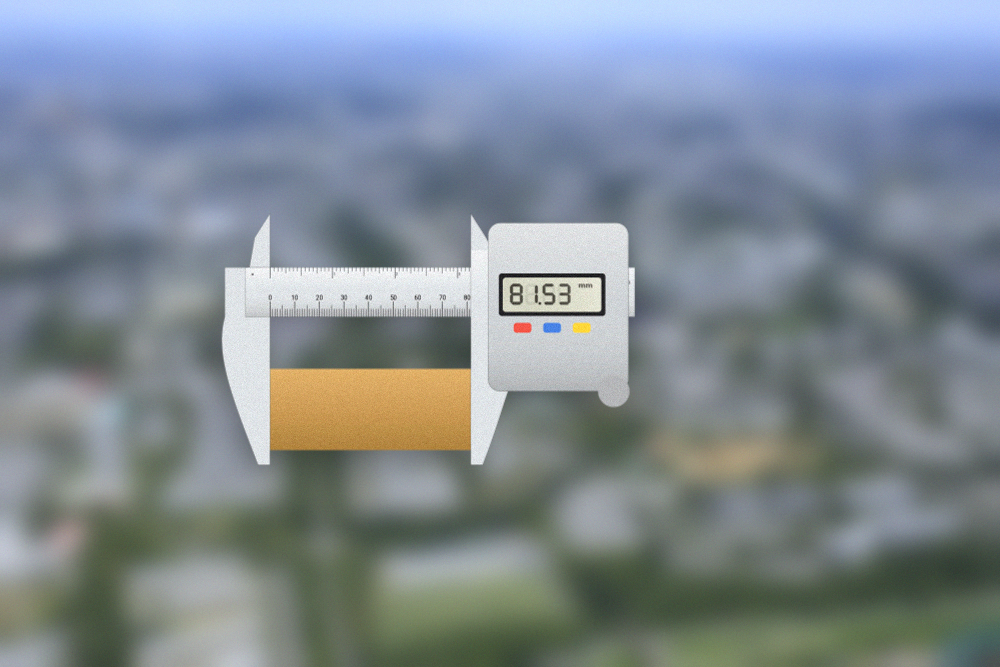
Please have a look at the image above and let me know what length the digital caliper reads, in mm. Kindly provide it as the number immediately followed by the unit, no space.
81.53mm
